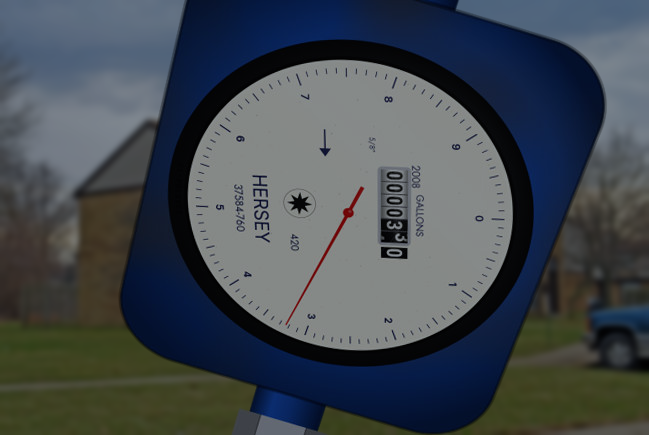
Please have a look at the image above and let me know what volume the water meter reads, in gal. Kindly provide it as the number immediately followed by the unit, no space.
333.2gal
